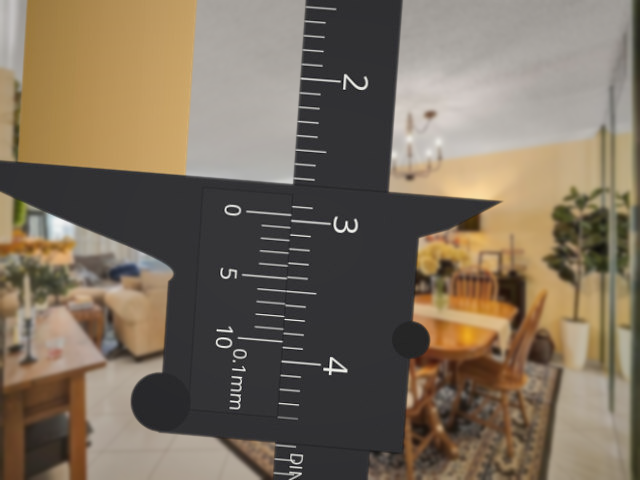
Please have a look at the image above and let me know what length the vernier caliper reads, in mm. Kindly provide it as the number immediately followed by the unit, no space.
29.6mm
